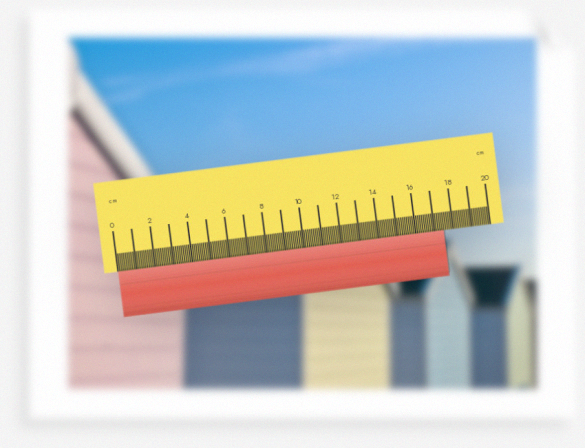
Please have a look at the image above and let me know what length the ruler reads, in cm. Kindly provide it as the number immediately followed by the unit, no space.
17.5cm
